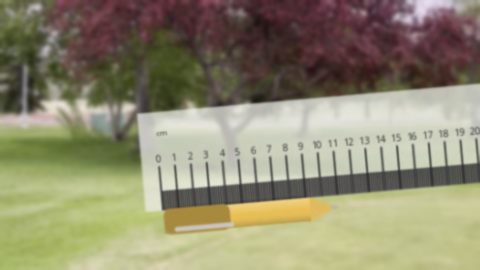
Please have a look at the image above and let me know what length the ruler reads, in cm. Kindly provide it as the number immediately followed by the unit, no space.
11cm
